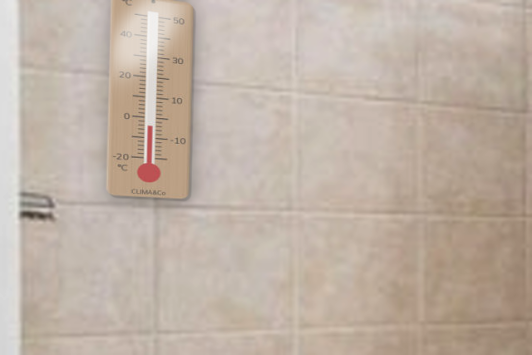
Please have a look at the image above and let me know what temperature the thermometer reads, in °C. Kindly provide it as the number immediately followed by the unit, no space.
-4°C
